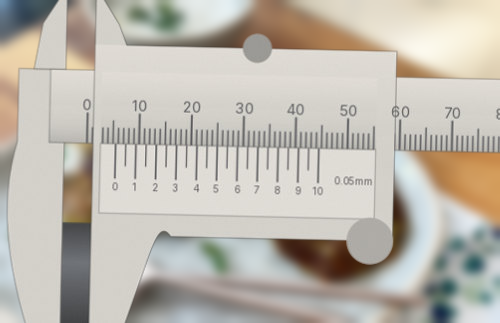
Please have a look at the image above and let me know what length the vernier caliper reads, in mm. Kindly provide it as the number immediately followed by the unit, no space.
5.5mm
